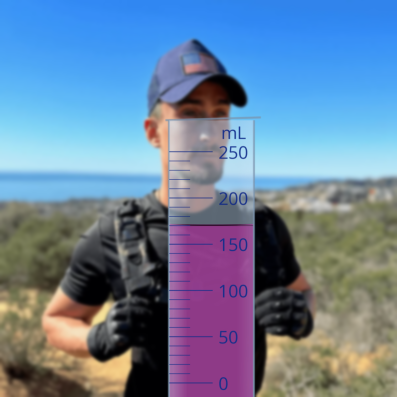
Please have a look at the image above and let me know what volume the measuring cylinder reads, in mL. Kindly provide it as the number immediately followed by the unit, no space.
170mL
